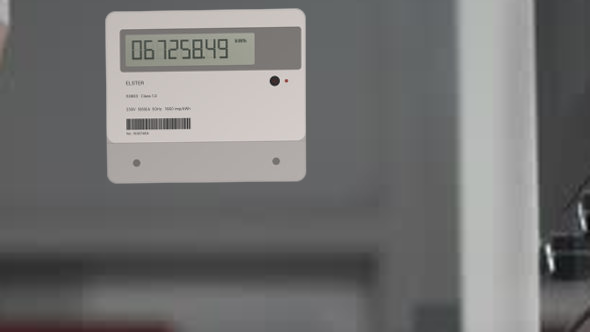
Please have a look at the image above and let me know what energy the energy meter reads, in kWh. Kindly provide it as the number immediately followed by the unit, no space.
67258.49kWh
